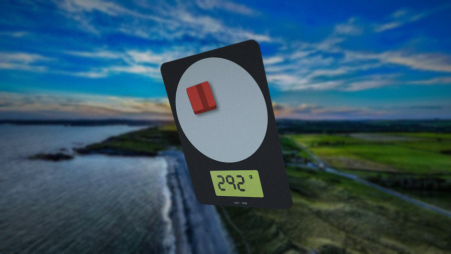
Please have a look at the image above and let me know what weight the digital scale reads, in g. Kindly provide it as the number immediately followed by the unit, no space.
292g
